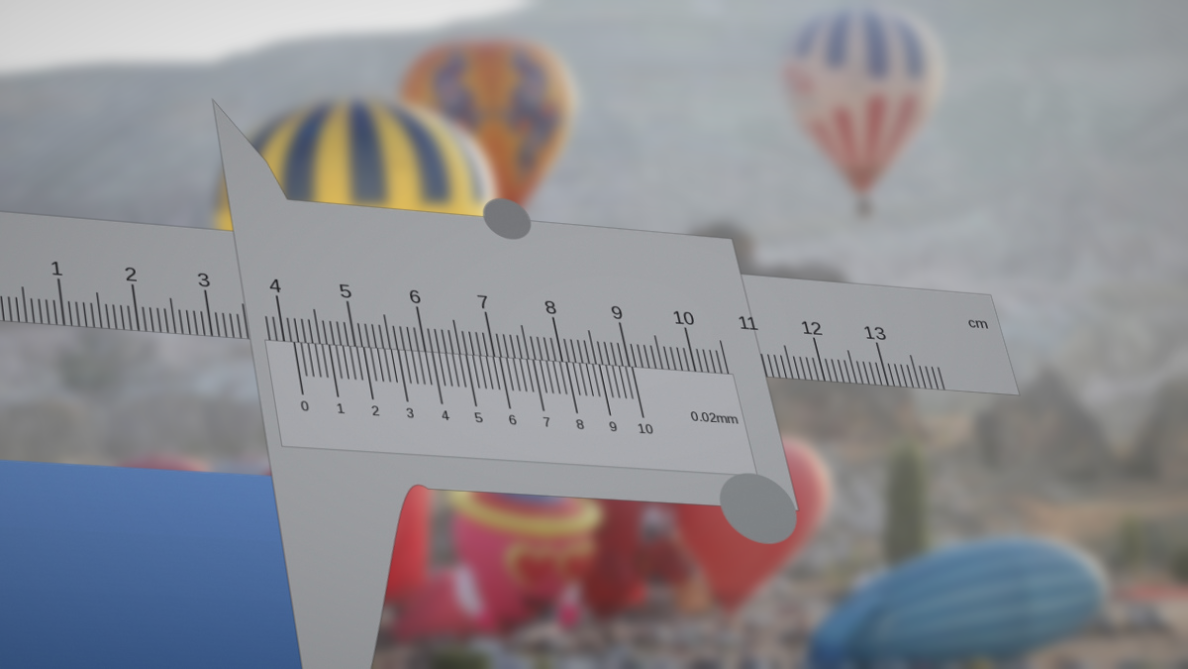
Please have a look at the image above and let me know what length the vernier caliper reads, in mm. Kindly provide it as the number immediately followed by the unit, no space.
41.4mm
